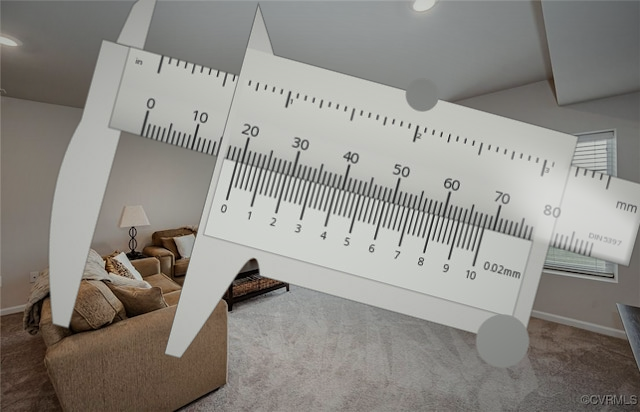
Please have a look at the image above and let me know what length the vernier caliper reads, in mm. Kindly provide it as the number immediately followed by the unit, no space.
19.0mm
